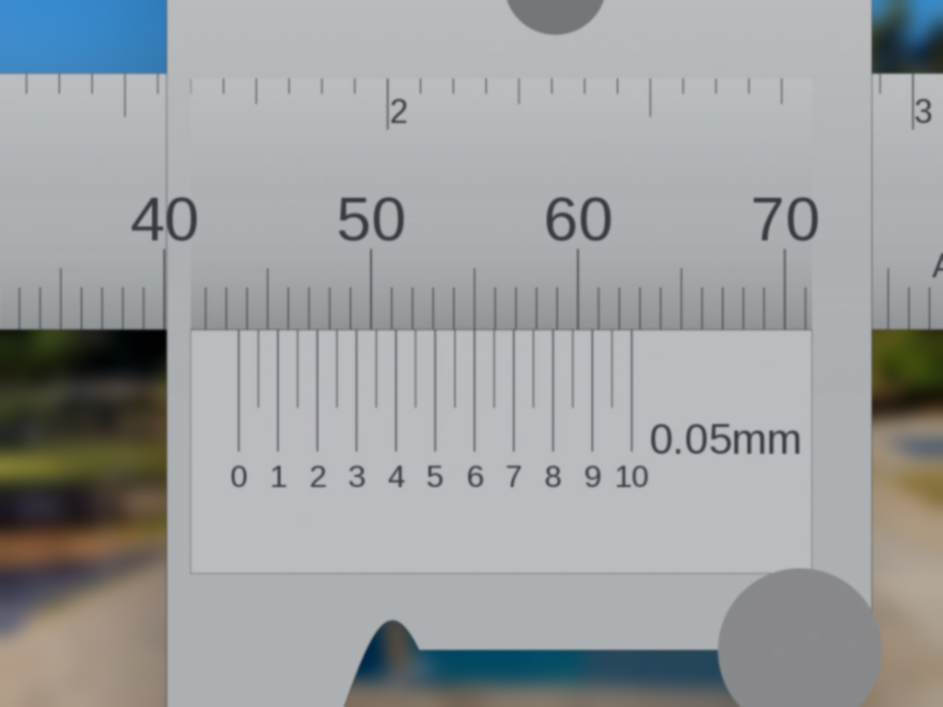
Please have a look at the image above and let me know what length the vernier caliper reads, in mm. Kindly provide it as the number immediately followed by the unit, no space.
43.6mm
